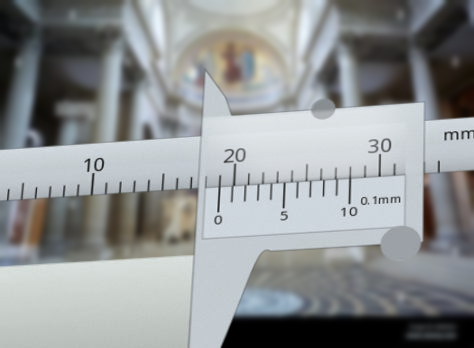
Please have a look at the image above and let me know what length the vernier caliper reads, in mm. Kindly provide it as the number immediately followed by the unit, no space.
19.0mm
